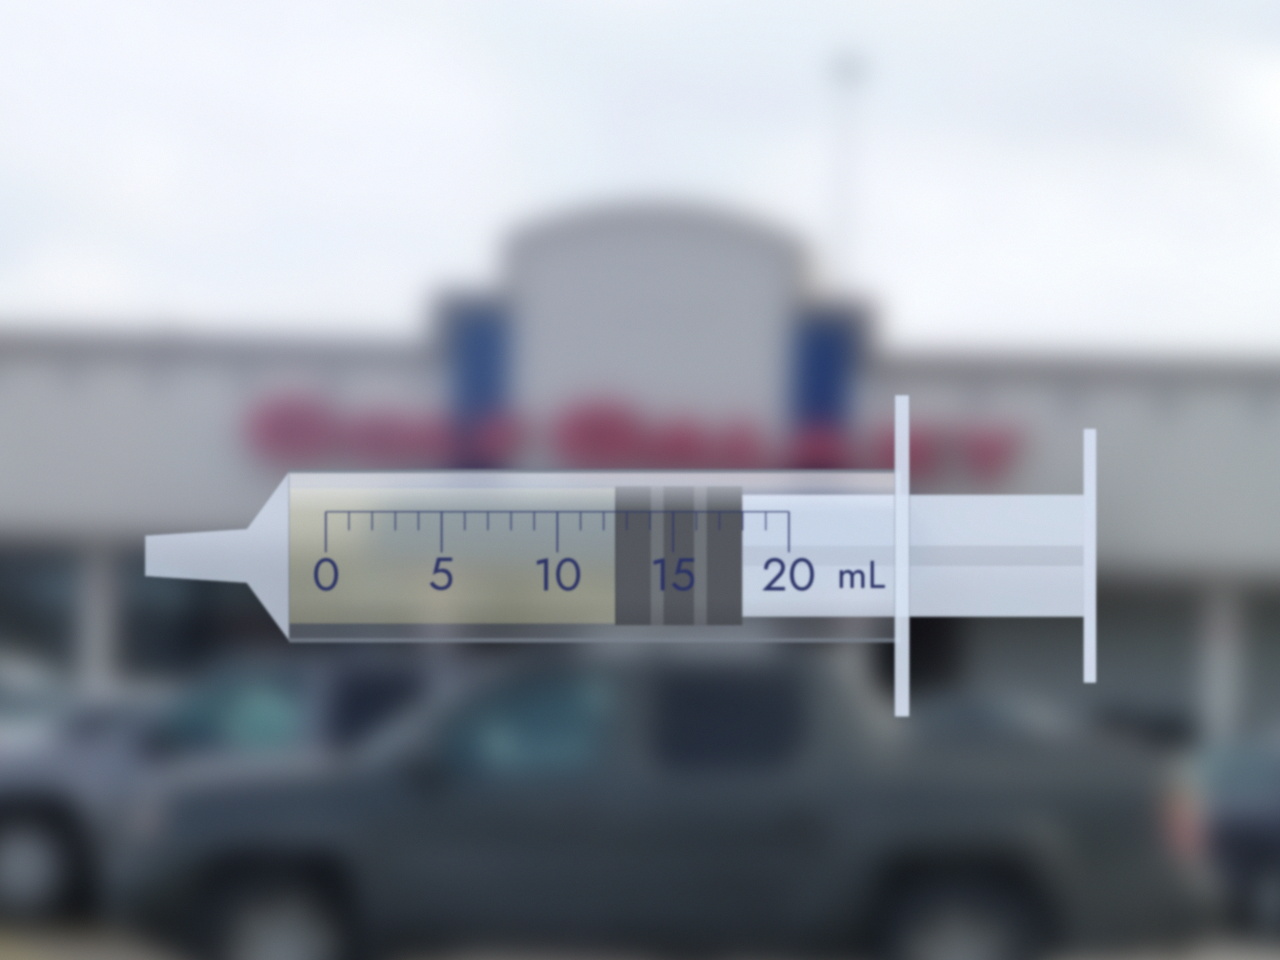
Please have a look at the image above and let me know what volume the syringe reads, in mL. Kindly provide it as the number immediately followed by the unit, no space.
12.5mL
